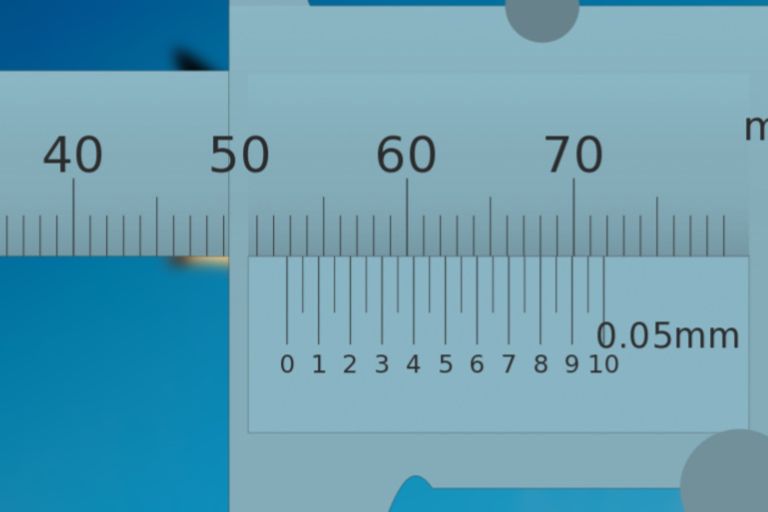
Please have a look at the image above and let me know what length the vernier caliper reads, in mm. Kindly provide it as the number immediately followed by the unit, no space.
52.8mm
